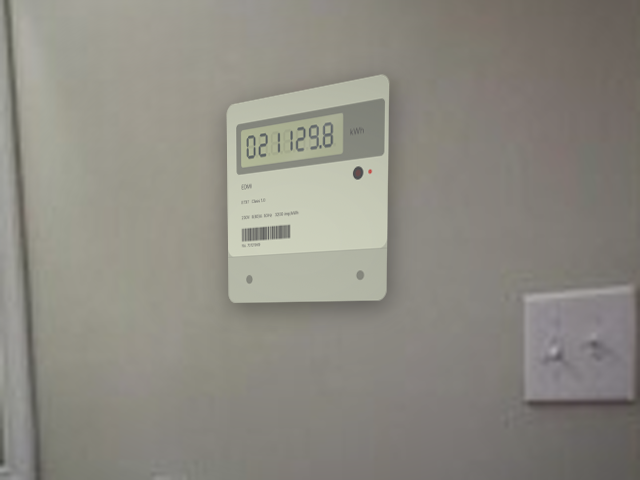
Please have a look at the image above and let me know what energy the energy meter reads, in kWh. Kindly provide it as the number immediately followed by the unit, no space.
21129.8kWh
